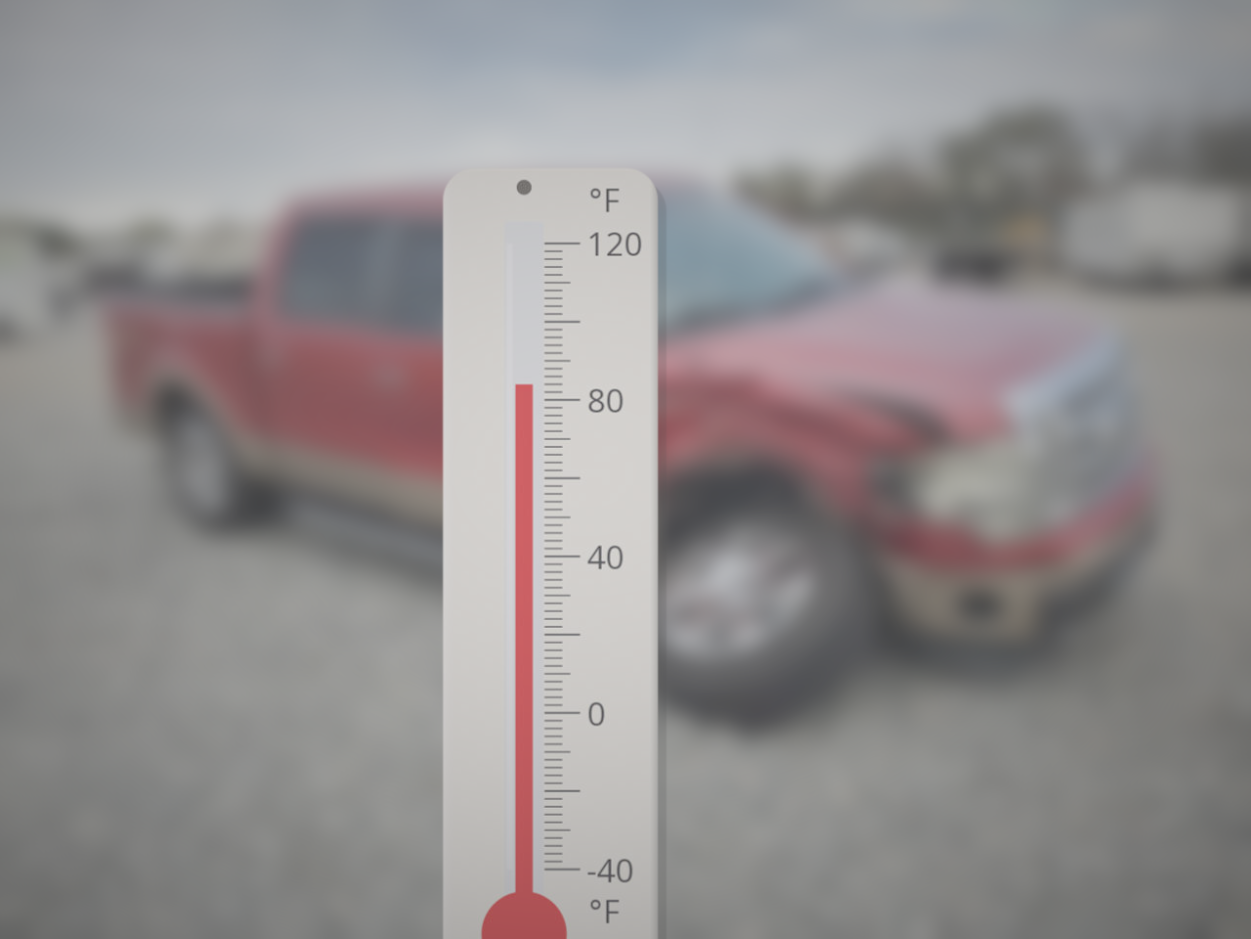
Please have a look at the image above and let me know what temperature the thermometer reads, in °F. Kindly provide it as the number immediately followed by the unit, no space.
84°F
